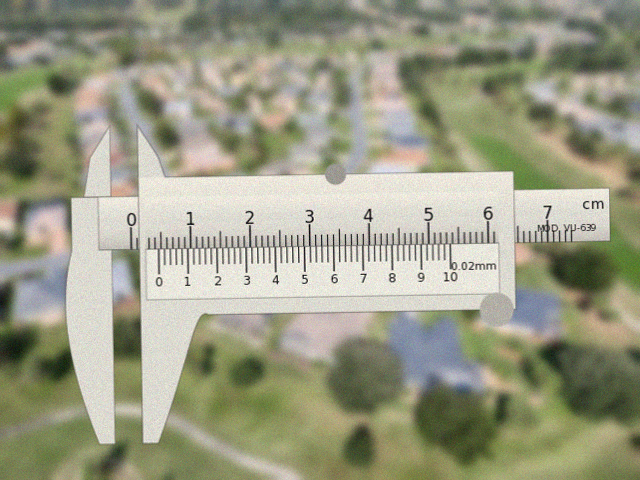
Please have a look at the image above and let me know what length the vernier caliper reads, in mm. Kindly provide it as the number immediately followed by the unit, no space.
4.6mm
